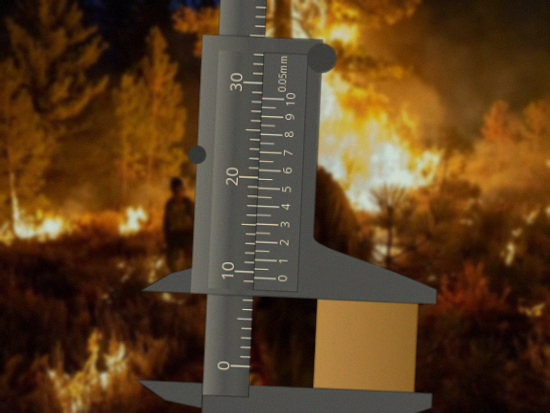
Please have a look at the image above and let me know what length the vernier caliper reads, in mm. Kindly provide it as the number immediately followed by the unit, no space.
9.4mm
